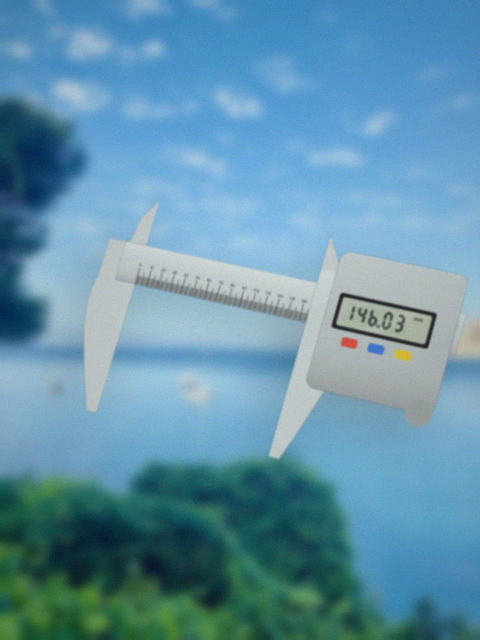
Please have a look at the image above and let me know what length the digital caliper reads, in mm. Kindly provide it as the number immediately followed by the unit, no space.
146.03mm
